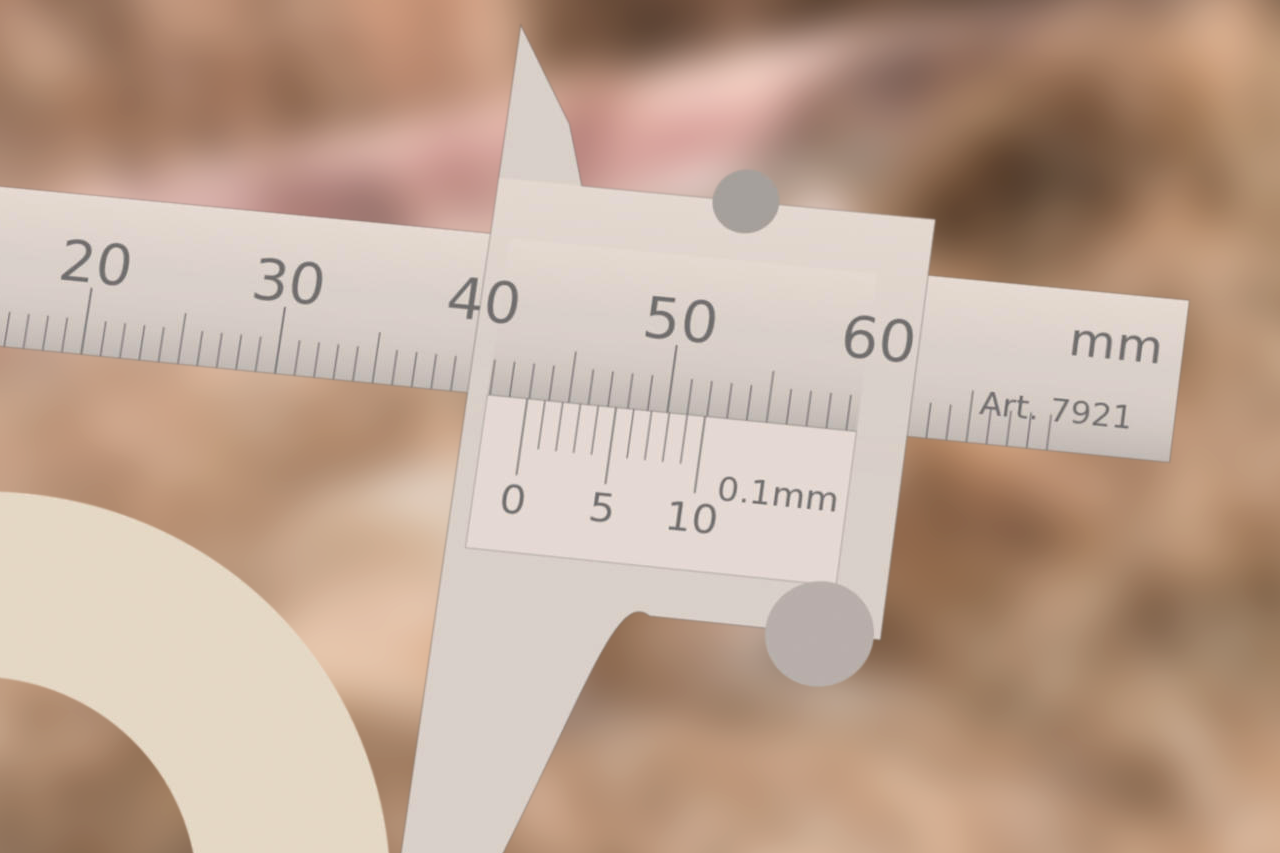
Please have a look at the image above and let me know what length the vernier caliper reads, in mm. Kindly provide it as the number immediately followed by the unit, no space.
42.9mm
